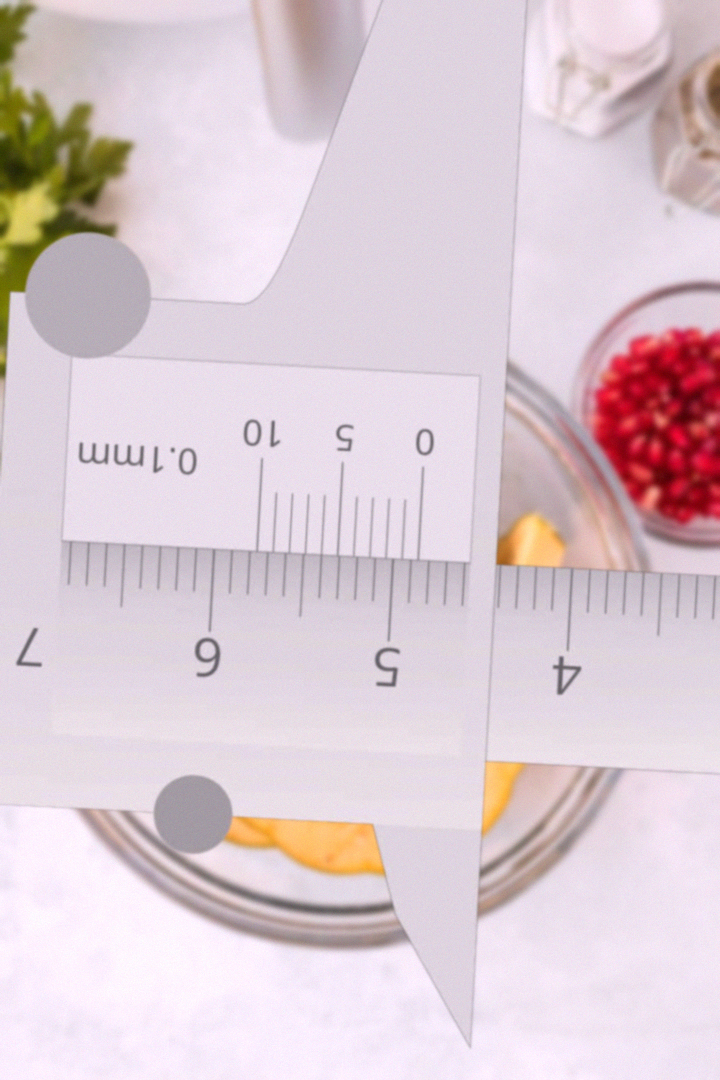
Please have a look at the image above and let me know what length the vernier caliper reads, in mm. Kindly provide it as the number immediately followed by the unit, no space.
48.6mm
